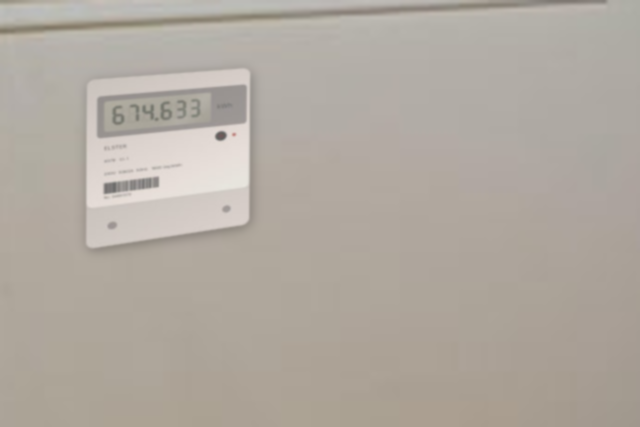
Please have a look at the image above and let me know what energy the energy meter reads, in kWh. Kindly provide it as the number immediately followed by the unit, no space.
674.633kWh
